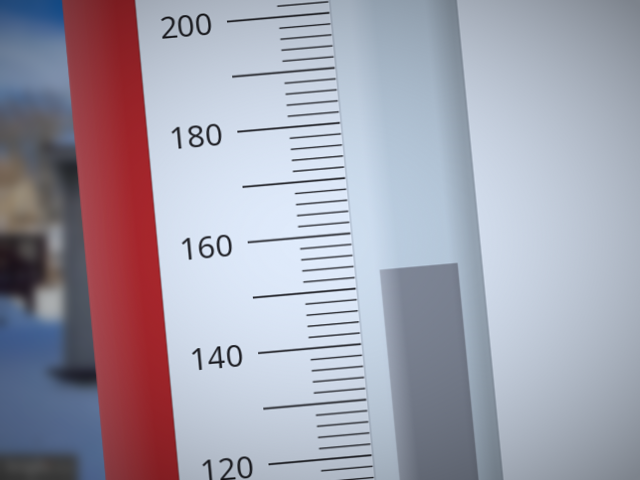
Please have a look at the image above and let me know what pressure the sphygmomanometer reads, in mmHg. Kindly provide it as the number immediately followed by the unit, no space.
153mmHg
